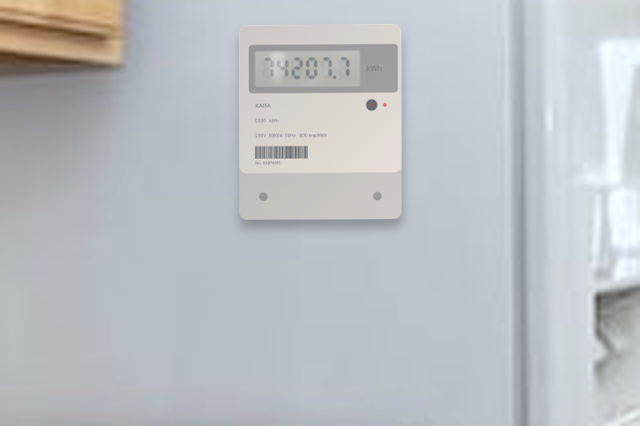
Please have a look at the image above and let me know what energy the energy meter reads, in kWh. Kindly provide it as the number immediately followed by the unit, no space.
74207.7kWh
